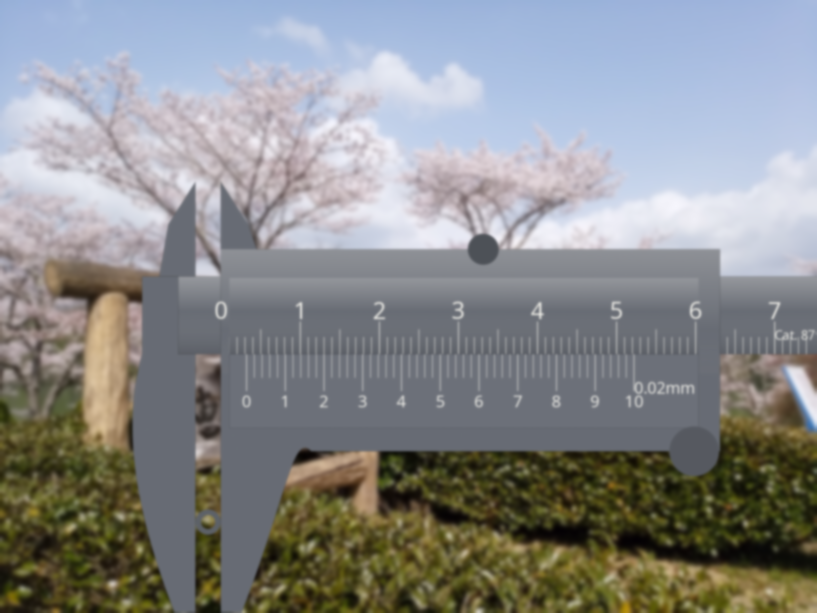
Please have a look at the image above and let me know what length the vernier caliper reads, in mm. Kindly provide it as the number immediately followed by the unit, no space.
3.2mm
